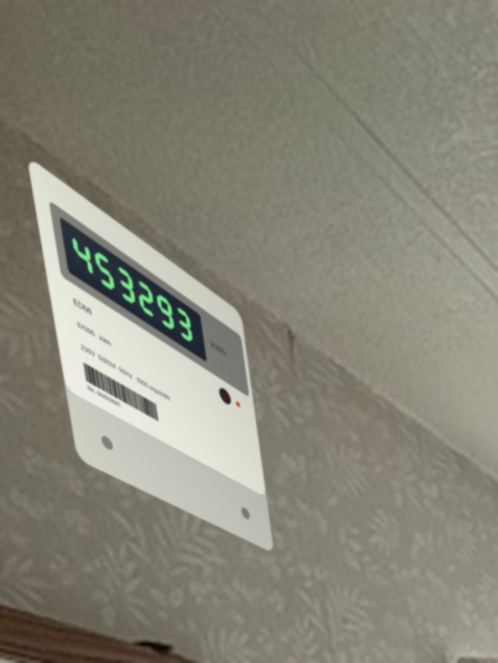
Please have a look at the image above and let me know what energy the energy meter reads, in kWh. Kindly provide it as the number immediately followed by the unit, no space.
453293kWh
